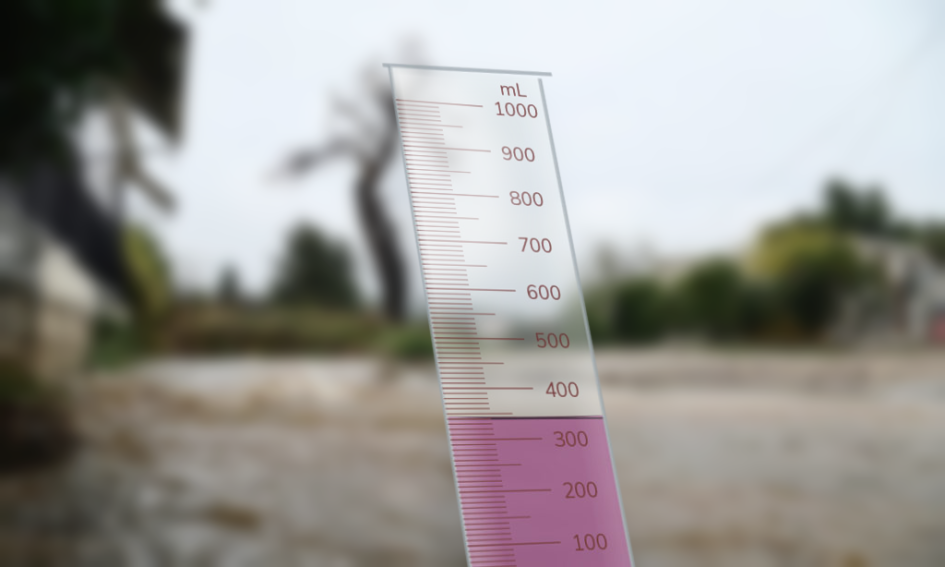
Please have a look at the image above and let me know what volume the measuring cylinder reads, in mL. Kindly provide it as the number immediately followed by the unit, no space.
340mL
